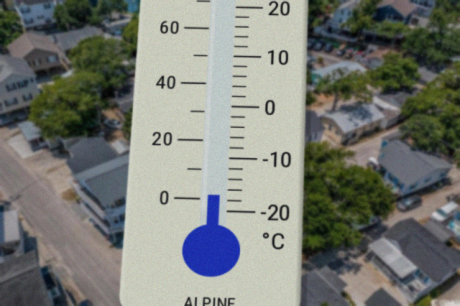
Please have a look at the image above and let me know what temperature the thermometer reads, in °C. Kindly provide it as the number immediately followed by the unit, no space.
-17°C
